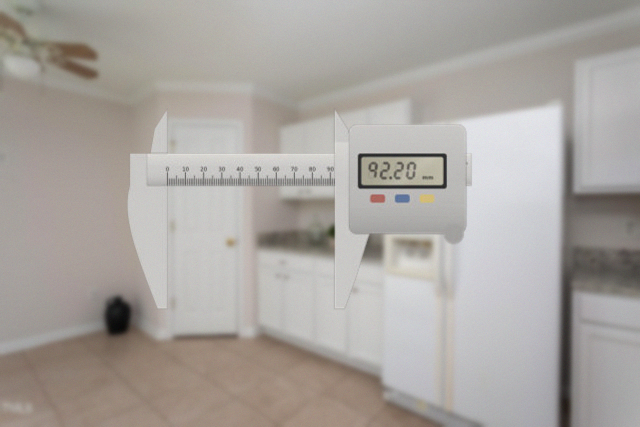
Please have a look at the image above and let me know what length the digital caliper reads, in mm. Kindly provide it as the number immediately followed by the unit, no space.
92.20mm
